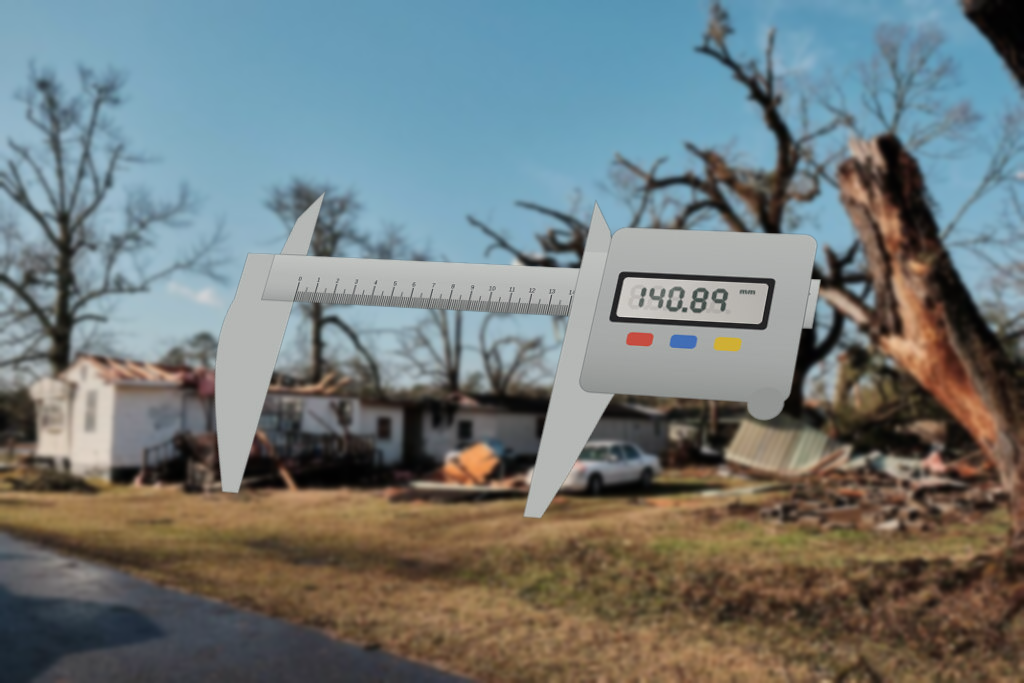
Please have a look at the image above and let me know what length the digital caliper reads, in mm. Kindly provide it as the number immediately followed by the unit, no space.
140.89mm
